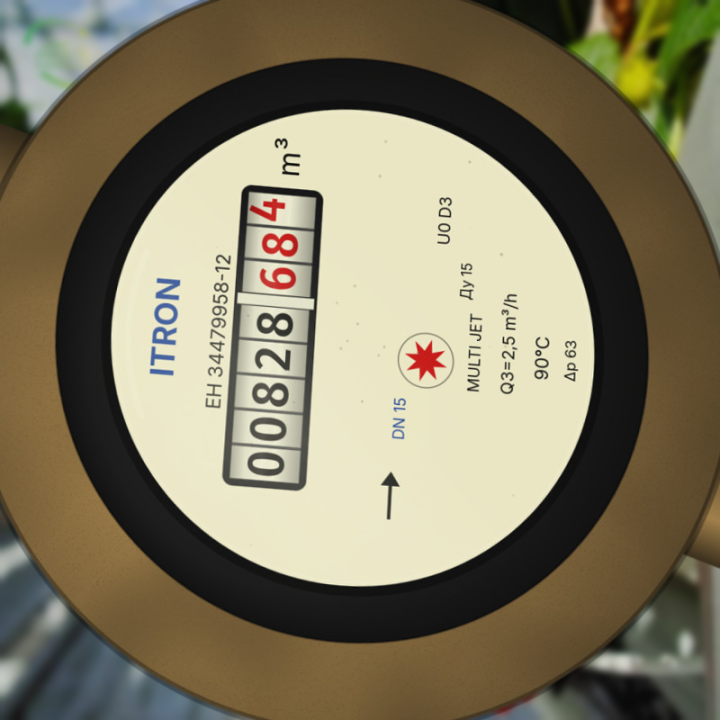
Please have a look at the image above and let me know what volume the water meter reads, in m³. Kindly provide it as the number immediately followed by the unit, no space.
828.684m³
